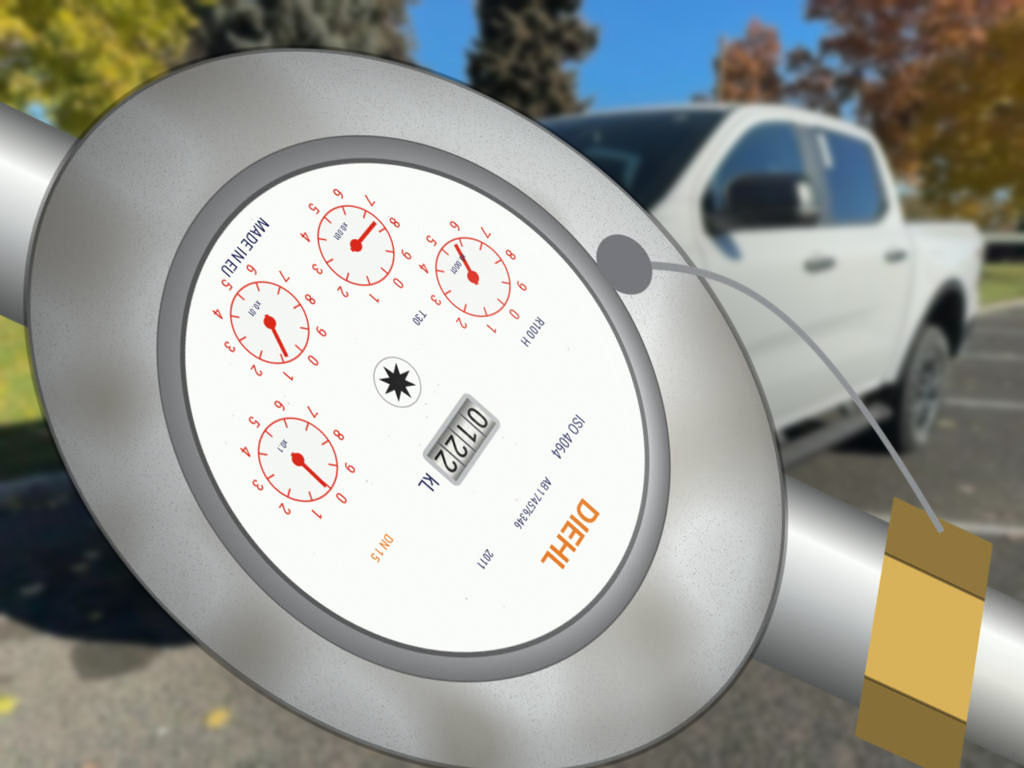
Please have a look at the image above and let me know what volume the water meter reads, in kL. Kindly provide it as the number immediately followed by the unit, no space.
122.0075kL
